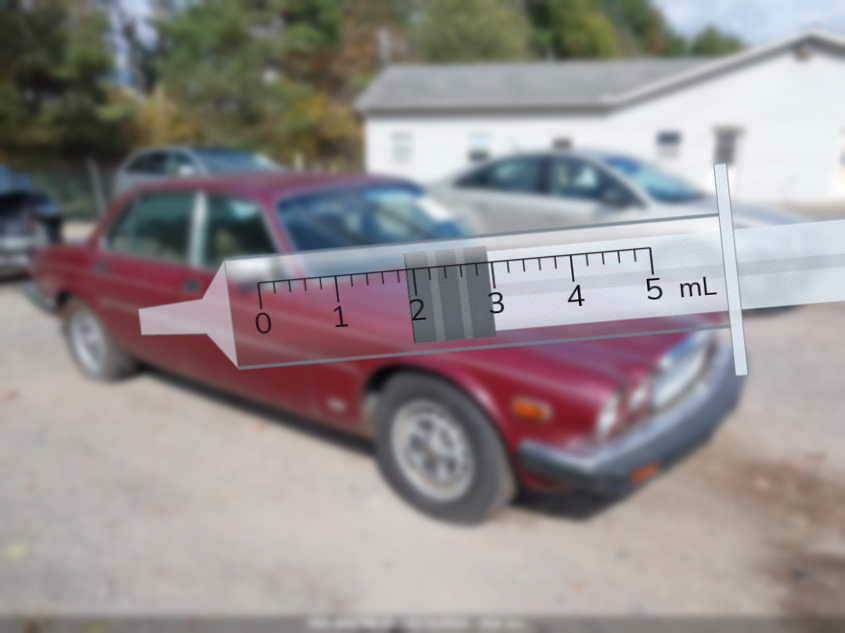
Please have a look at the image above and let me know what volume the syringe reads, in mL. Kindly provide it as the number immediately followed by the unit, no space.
1.9mL
